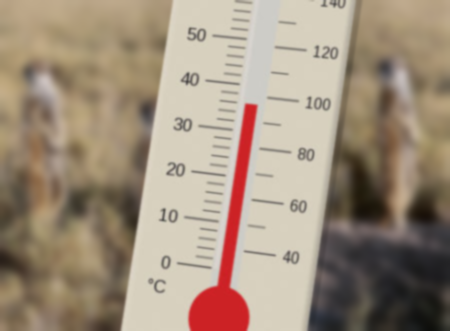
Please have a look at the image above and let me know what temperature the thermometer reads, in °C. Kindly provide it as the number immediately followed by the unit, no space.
36°C
